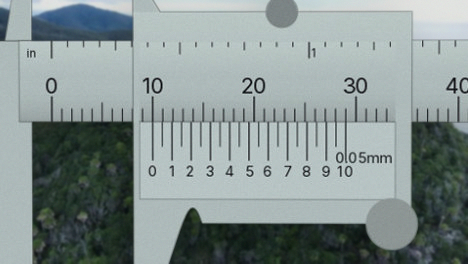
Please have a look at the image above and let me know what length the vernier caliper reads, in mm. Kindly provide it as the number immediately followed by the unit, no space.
10.0mm
